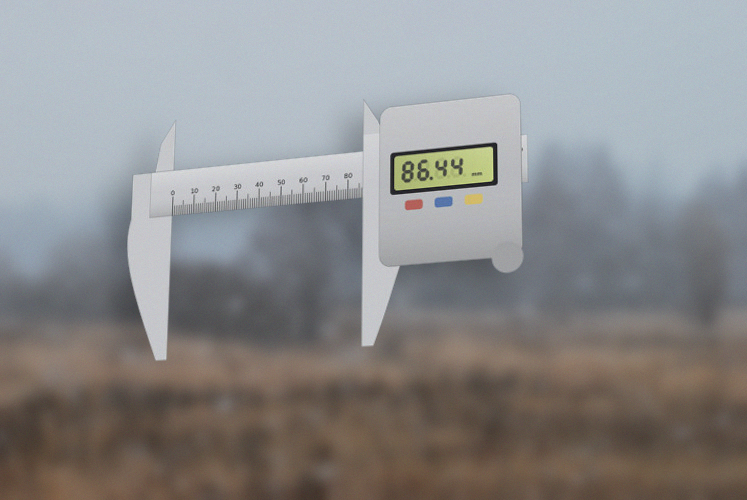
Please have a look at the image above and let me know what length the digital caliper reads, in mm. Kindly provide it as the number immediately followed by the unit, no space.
86.44mm
